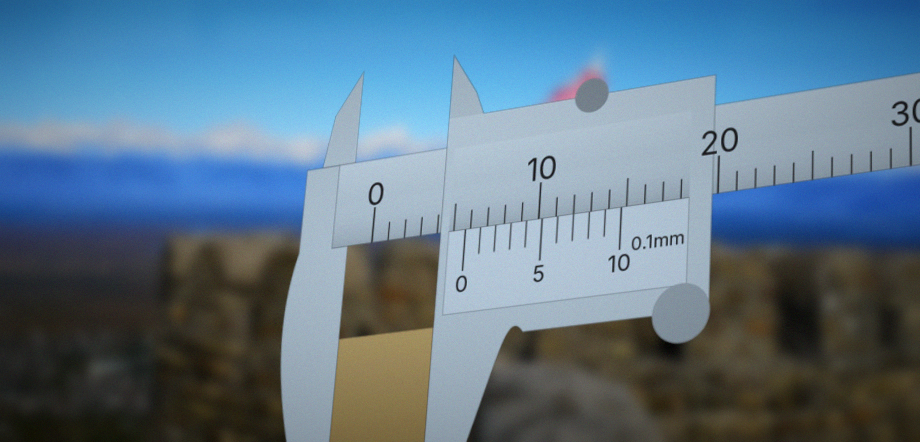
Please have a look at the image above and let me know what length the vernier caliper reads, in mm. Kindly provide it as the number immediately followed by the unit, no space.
5.7mm
